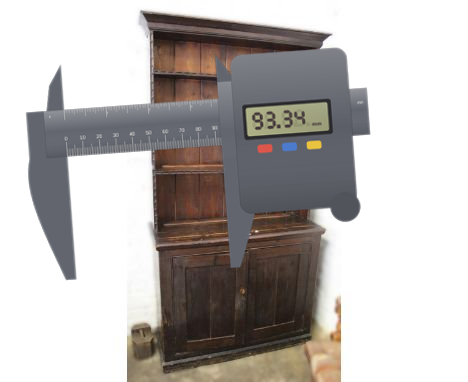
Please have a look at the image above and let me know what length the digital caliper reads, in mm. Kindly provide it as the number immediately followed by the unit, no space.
93.34mm
